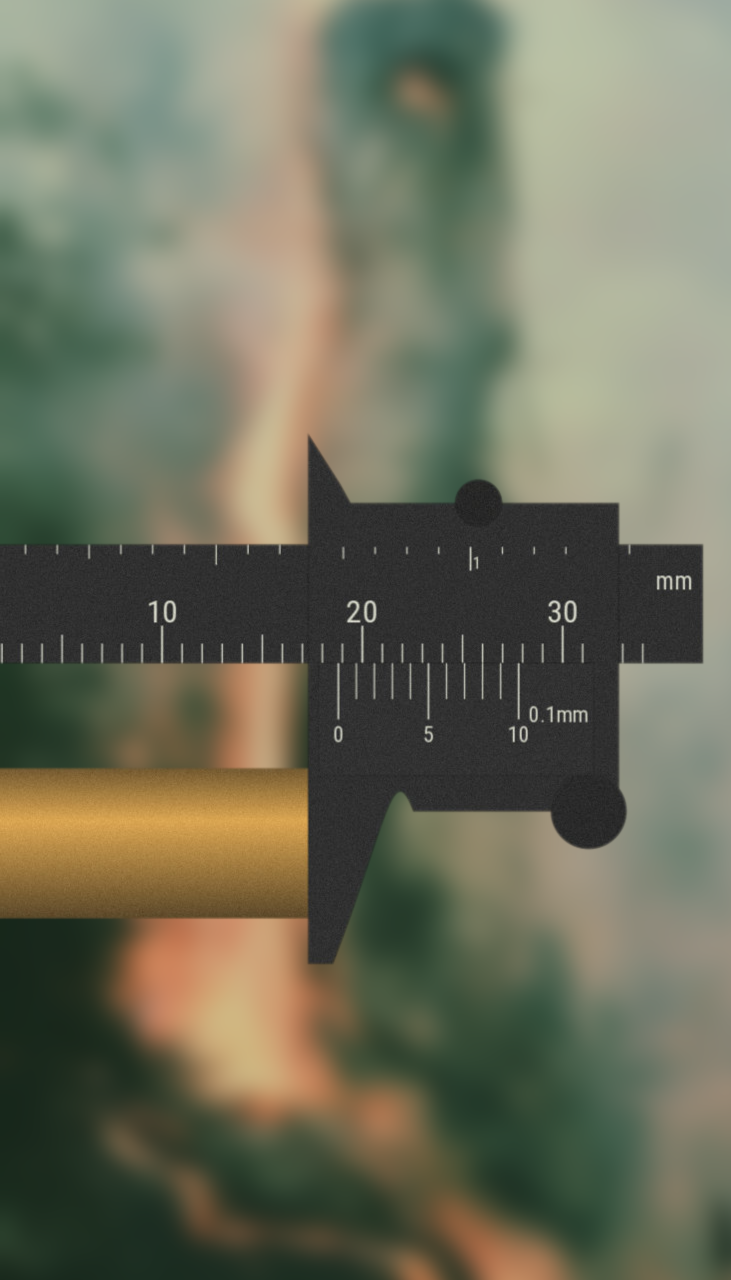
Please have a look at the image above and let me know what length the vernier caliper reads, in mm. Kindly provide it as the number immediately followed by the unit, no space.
18.8mm
